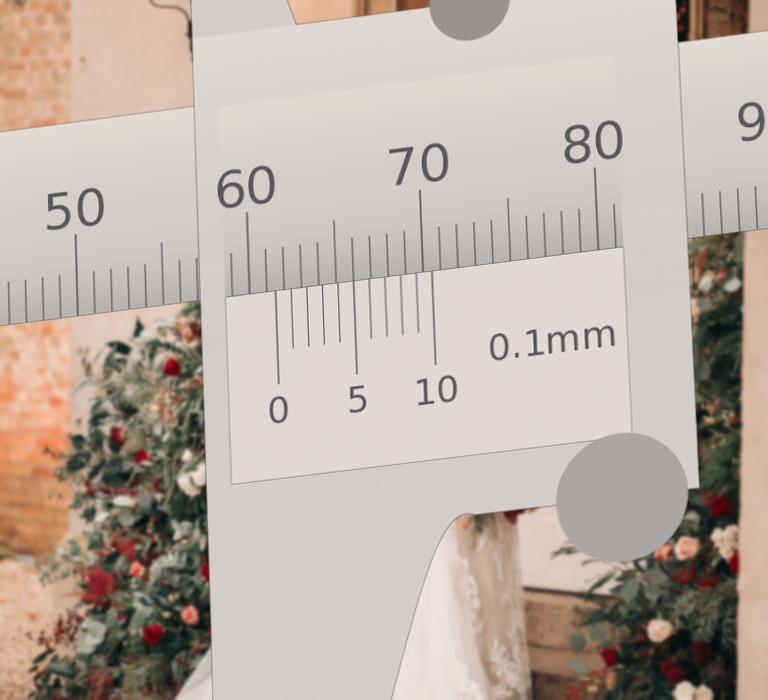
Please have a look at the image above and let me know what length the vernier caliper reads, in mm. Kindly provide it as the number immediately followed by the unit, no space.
61.5mm
